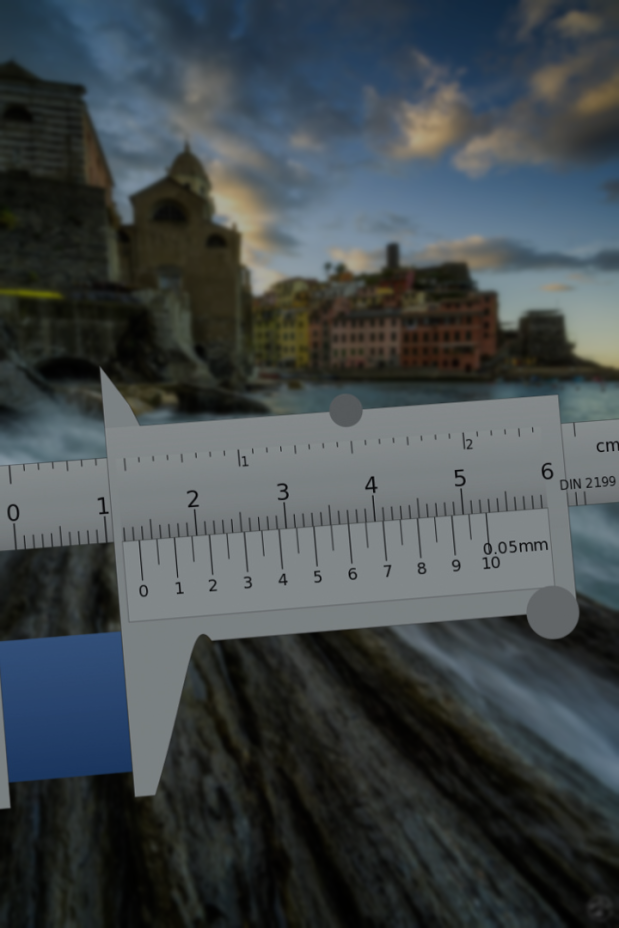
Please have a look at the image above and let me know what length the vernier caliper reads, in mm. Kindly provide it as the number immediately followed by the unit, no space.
13.6mm
